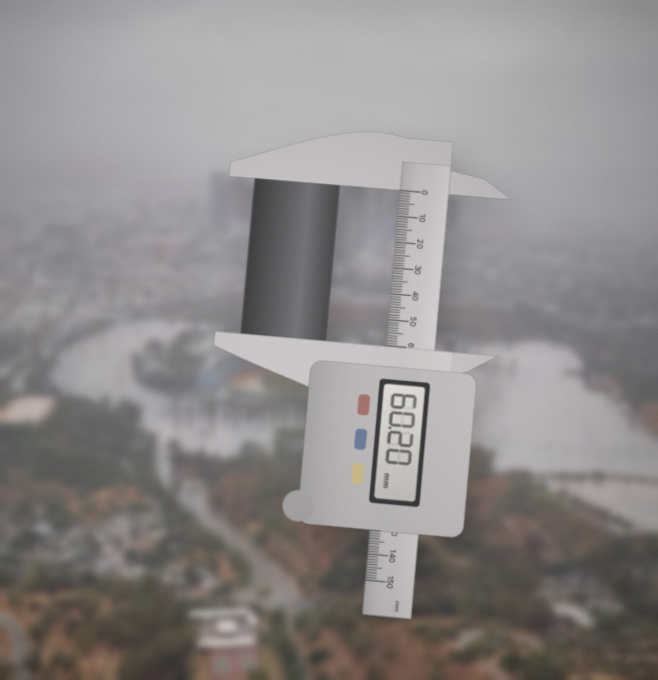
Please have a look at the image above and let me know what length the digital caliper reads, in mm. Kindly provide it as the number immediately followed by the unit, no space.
60.20mm
